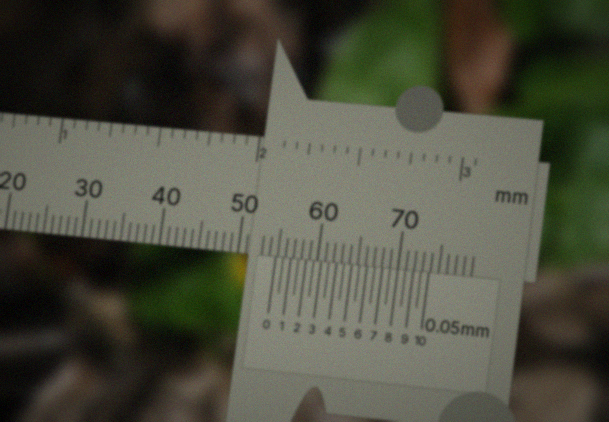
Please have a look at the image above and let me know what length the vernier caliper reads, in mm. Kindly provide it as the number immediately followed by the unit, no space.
54.8mm
